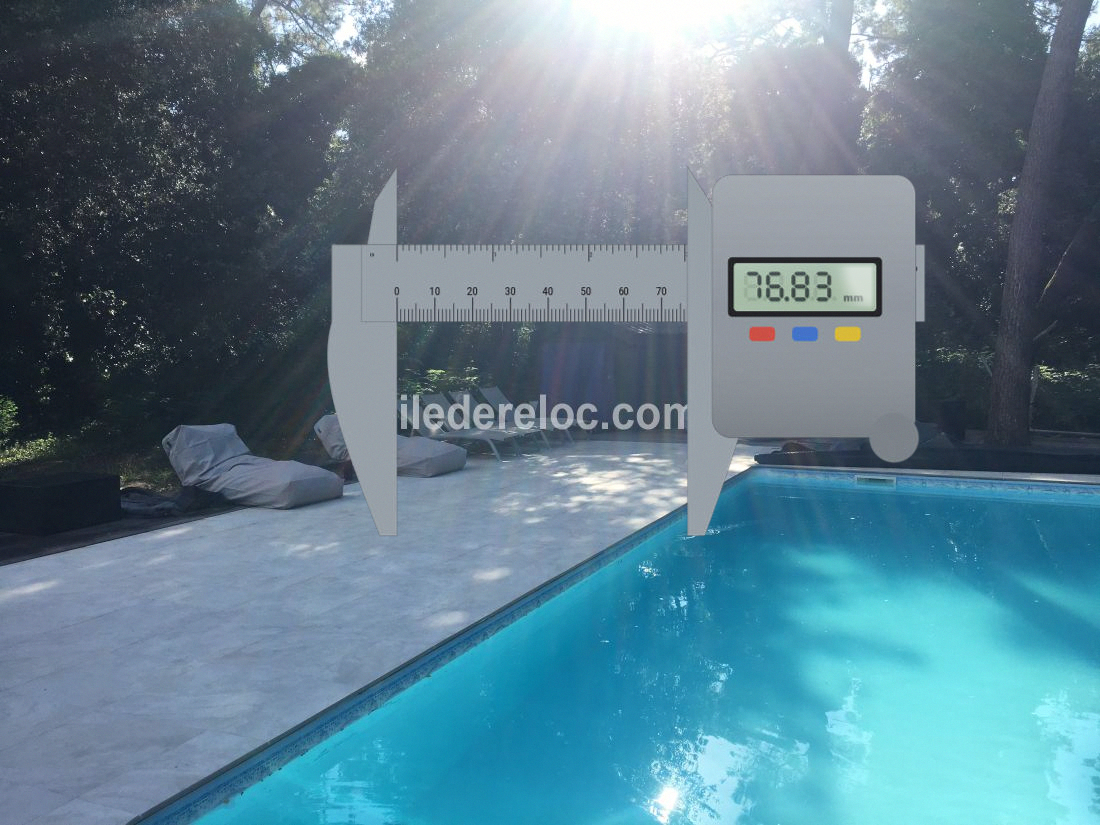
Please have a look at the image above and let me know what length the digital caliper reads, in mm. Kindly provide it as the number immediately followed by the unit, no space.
76.83mm
